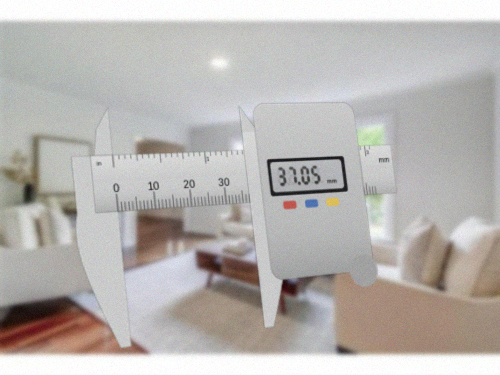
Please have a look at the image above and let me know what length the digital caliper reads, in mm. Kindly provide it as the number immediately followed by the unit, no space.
37.05mm
